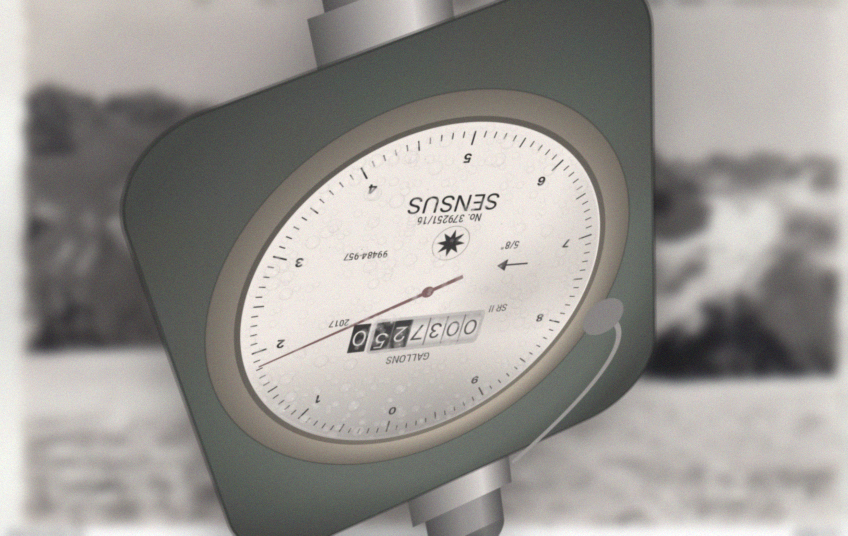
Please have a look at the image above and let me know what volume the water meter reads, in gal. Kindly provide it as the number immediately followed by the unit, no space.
37251.8gal
